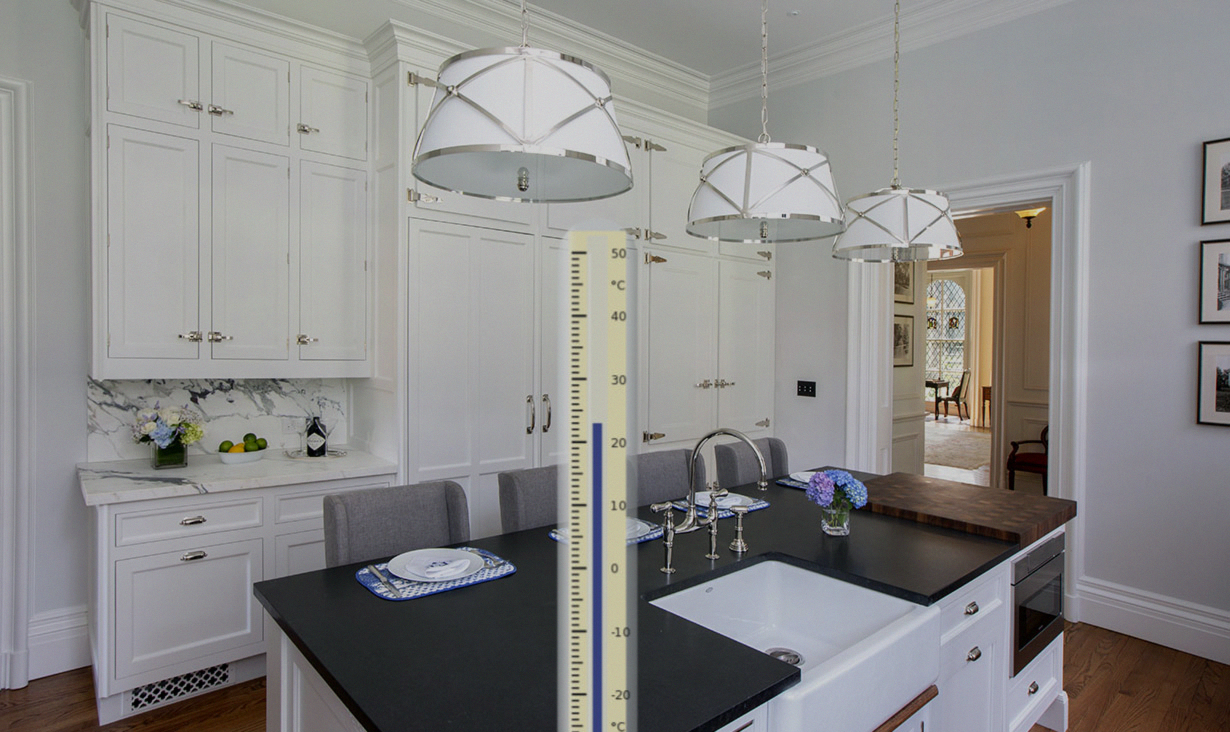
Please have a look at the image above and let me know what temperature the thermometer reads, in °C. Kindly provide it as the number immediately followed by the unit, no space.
23°C
